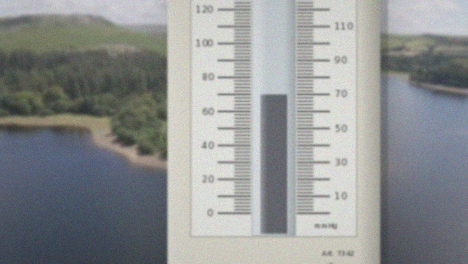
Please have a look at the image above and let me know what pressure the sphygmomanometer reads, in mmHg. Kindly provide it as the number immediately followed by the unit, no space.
70mmHg
